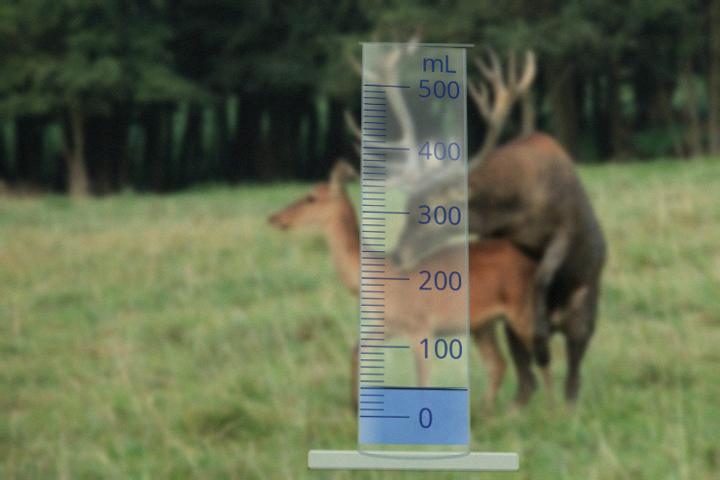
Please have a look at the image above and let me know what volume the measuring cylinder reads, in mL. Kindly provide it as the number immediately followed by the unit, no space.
40mL
